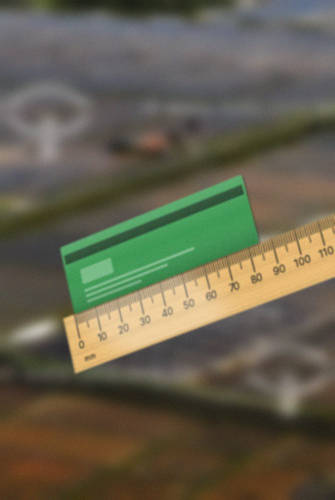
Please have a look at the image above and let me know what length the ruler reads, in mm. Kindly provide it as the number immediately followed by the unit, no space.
85mm
